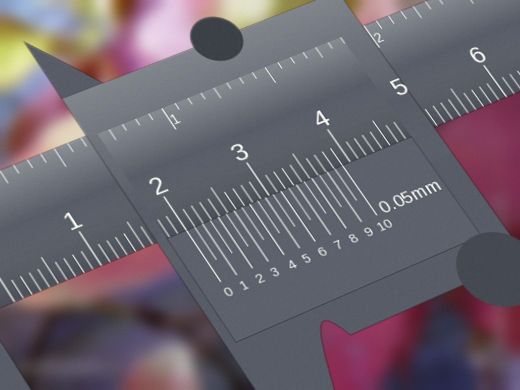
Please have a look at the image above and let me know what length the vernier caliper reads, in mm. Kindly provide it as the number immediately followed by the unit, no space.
20.0mm
